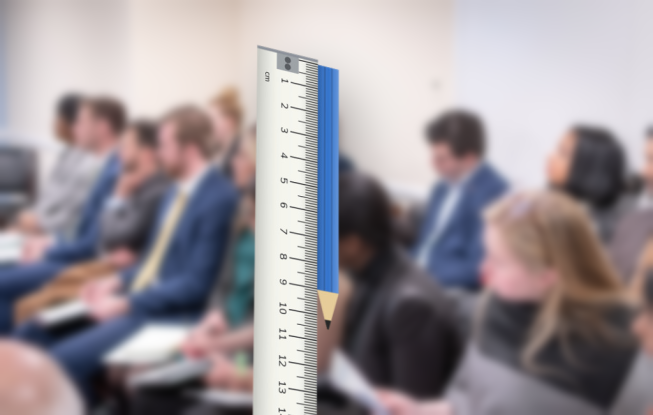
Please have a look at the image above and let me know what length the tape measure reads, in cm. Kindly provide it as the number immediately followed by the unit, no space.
10.5cm
